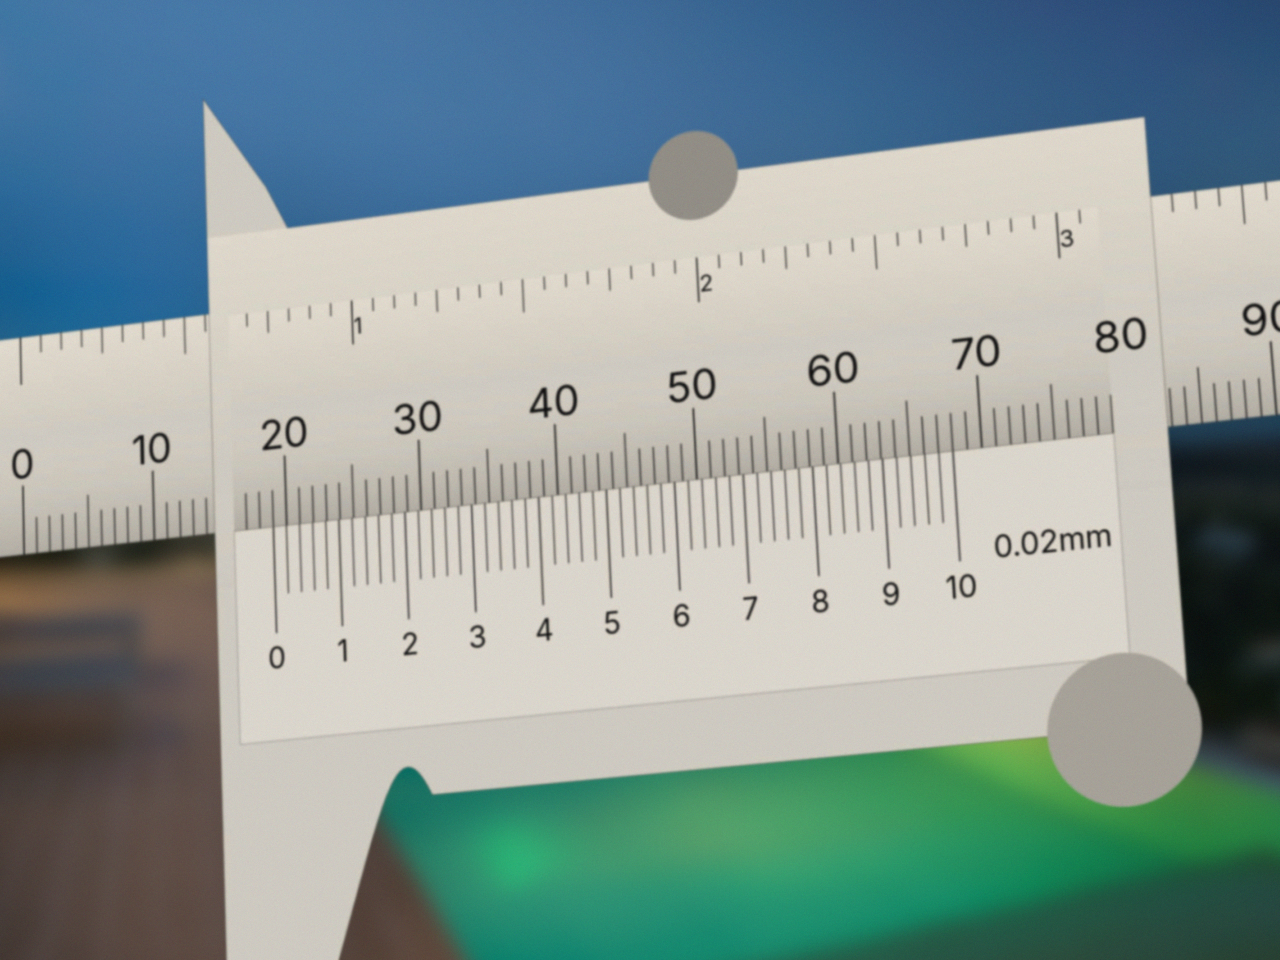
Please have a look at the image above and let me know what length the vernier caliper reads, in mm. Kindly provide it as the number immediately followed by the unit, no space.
19.0mm
